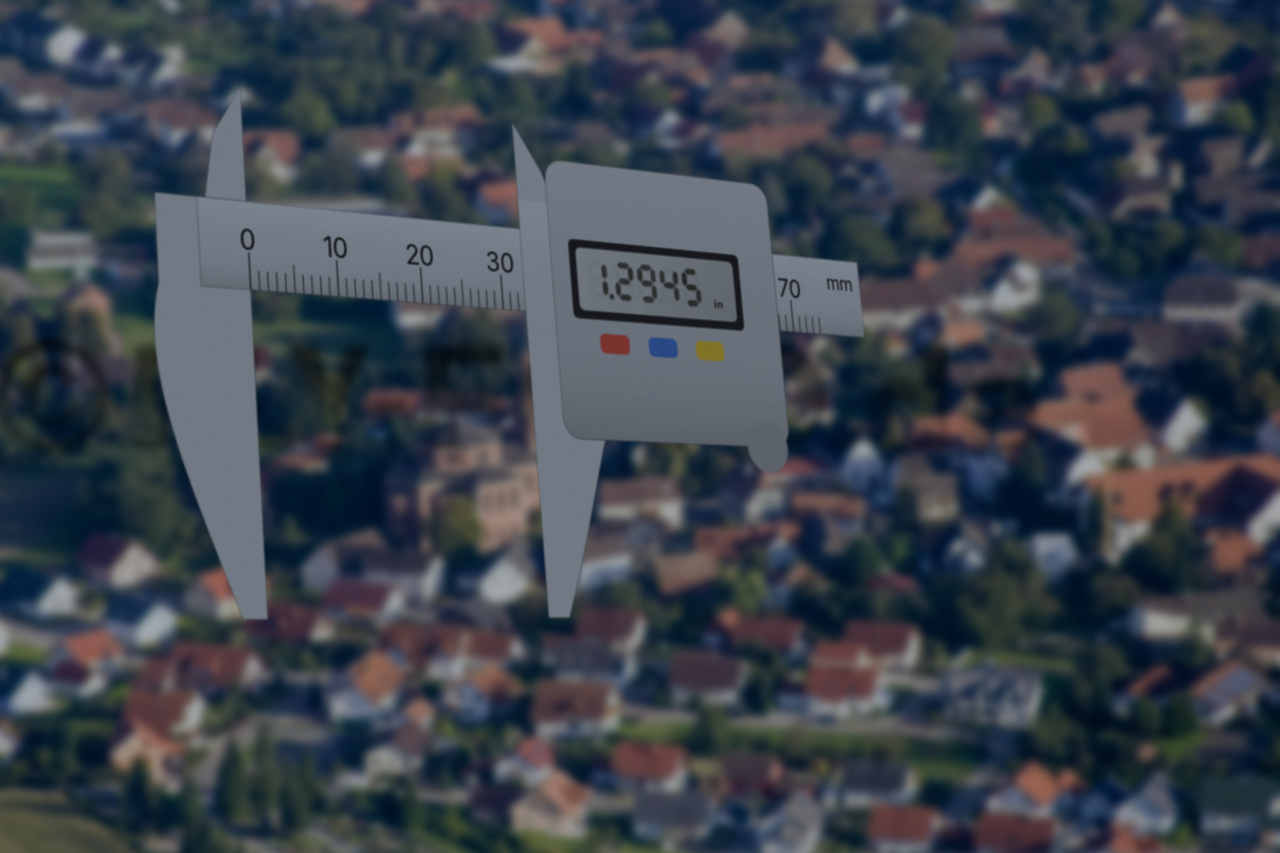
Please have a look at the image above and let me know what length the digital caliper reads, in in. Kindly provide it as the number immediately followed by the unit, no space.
1.2945in
